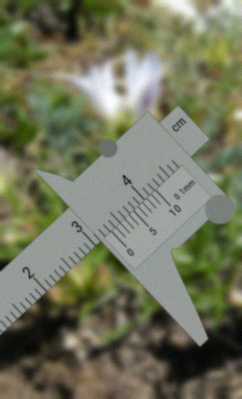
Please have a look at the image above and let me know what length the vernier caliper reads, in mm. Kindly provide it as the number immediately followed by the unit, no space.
33.2mm
